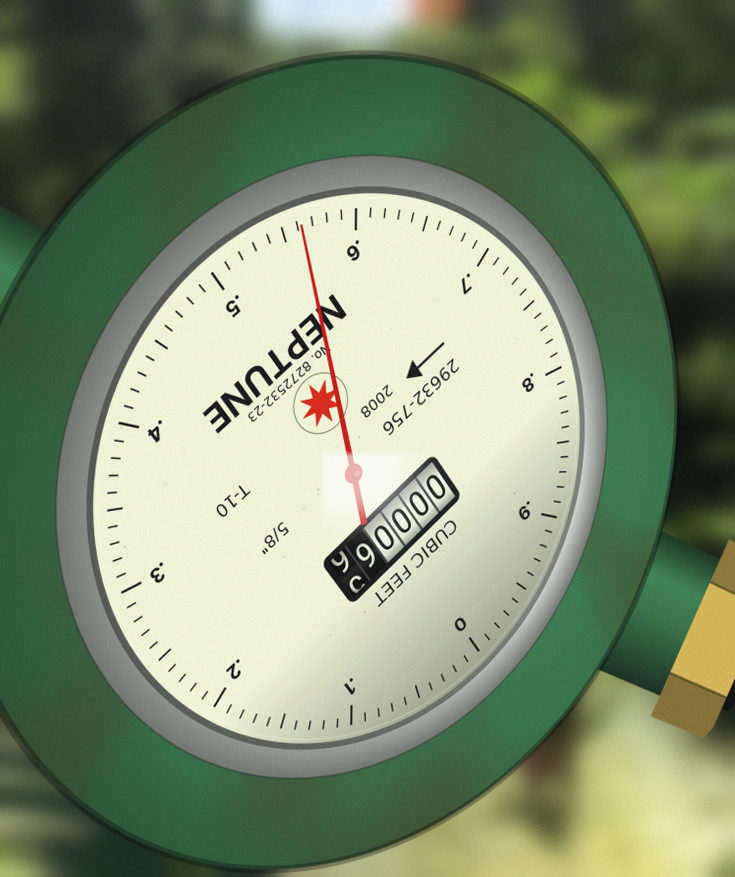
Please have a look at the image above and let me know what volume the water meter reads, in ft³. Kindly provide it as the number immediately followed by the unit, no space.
65.56ft³
